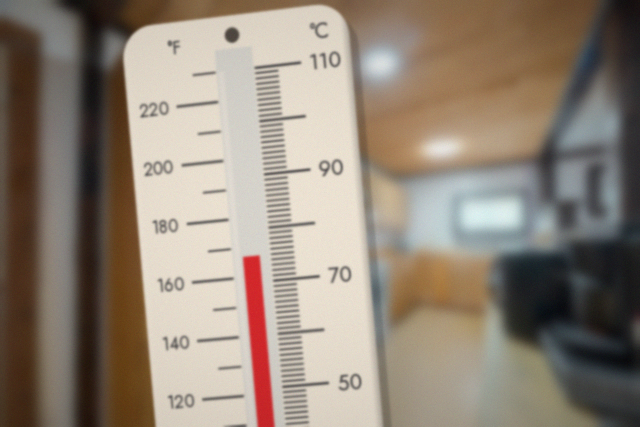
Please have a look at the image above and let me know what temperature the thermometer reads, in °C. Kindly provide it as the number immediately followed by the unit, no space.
75°C
